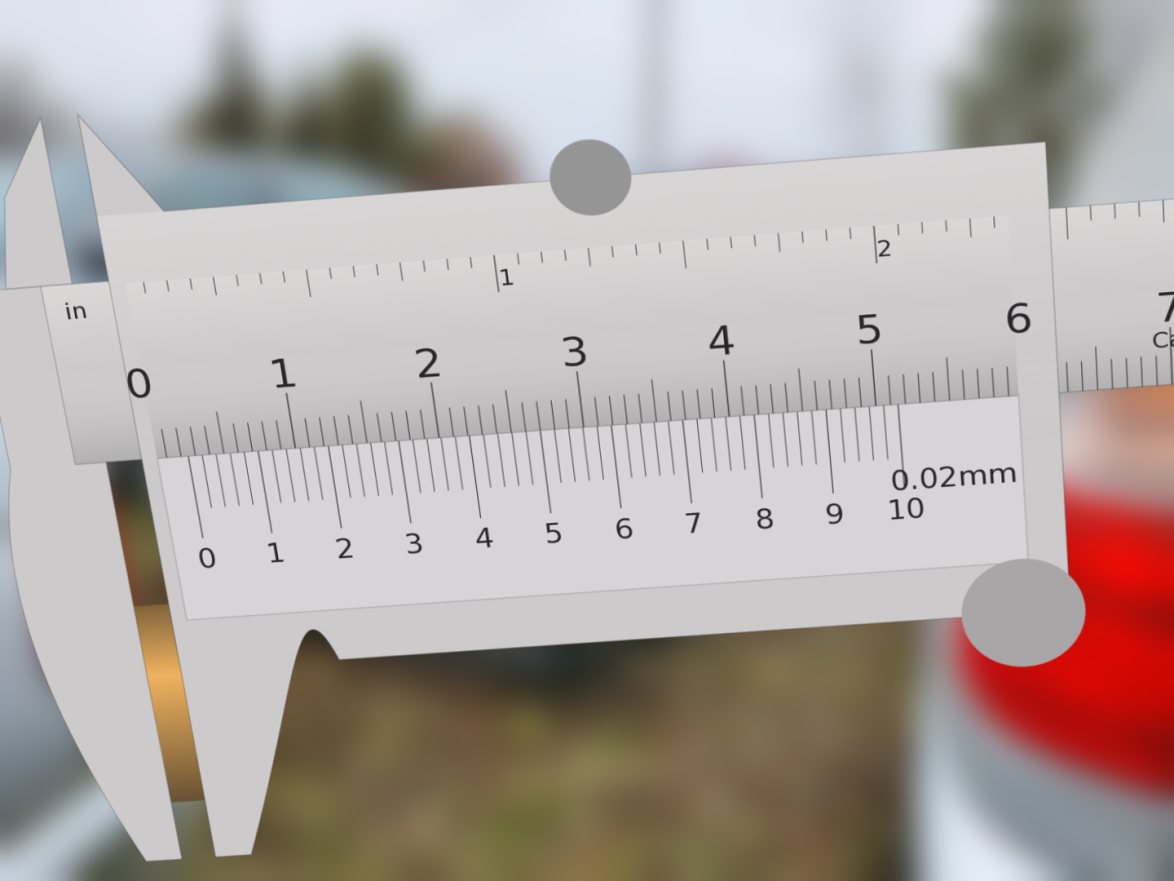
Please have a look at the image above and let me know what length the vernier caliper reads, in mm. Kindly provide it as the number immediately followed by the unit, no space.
2.5mm
